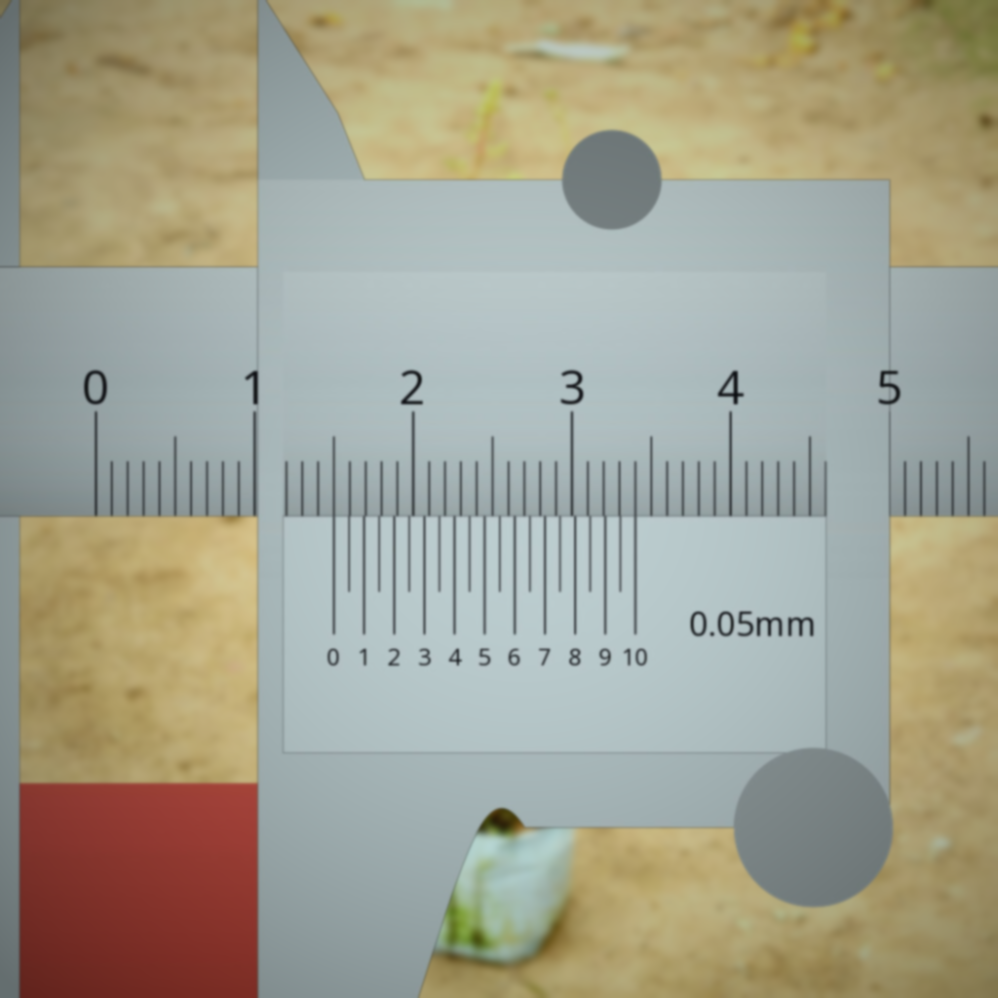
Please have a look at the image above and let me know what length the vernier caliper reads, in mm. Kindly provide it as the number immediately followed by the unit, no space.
15.0mm
